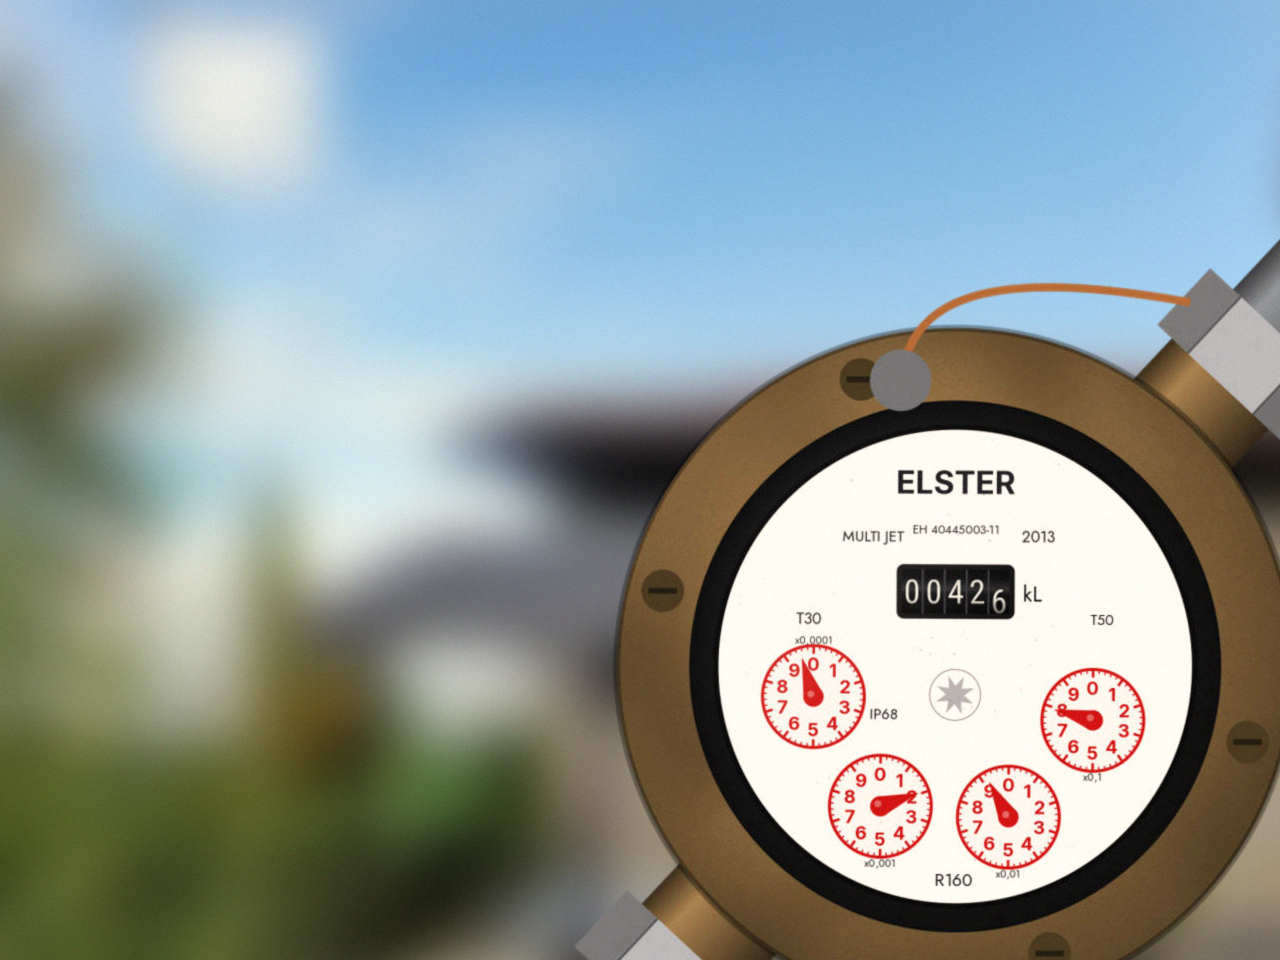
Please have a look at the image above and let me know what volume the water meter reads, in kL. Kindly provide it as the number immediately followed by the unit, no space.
425.7919kL
